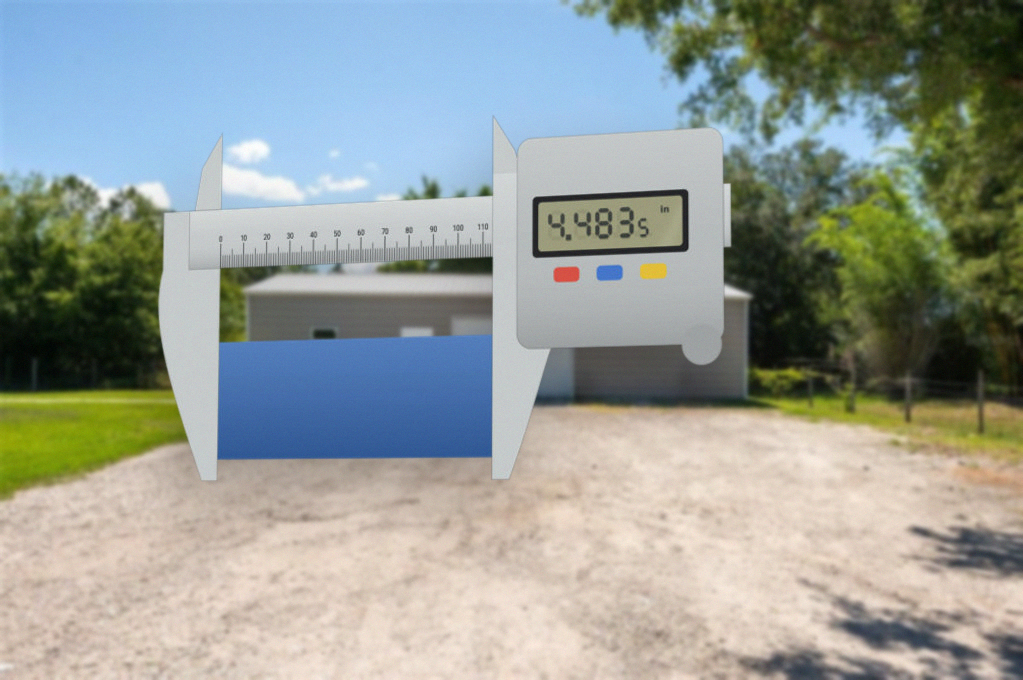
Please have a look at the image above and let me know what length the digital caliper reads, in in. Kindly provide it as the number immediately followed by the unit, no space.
4.4835in
